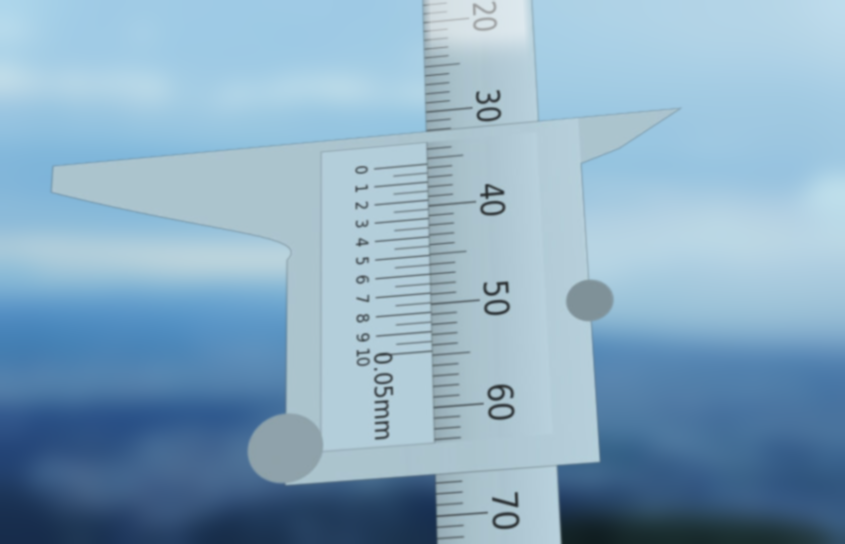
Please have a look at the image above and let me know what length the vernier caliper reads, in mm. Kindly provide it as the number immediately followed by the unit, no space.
35.6mm
